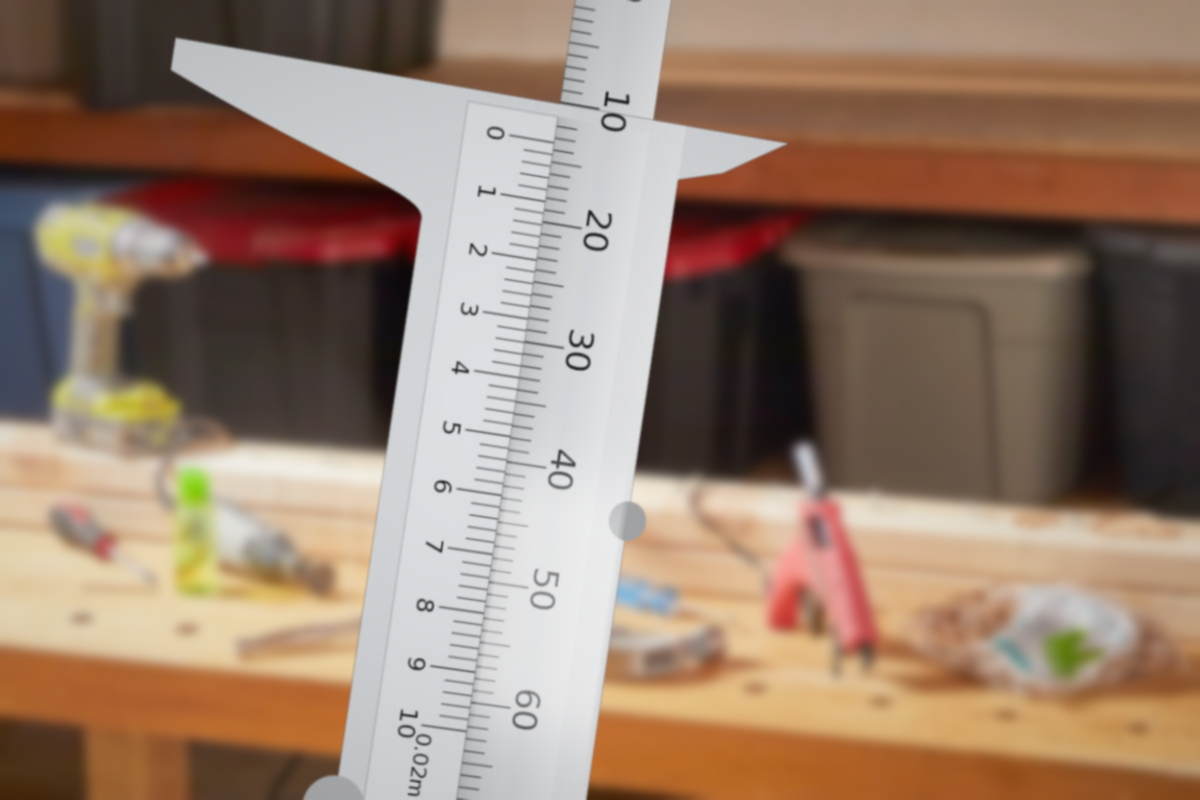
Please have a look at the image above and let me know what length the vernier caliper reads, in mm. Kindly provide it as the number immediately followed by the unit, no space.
13.4mm
